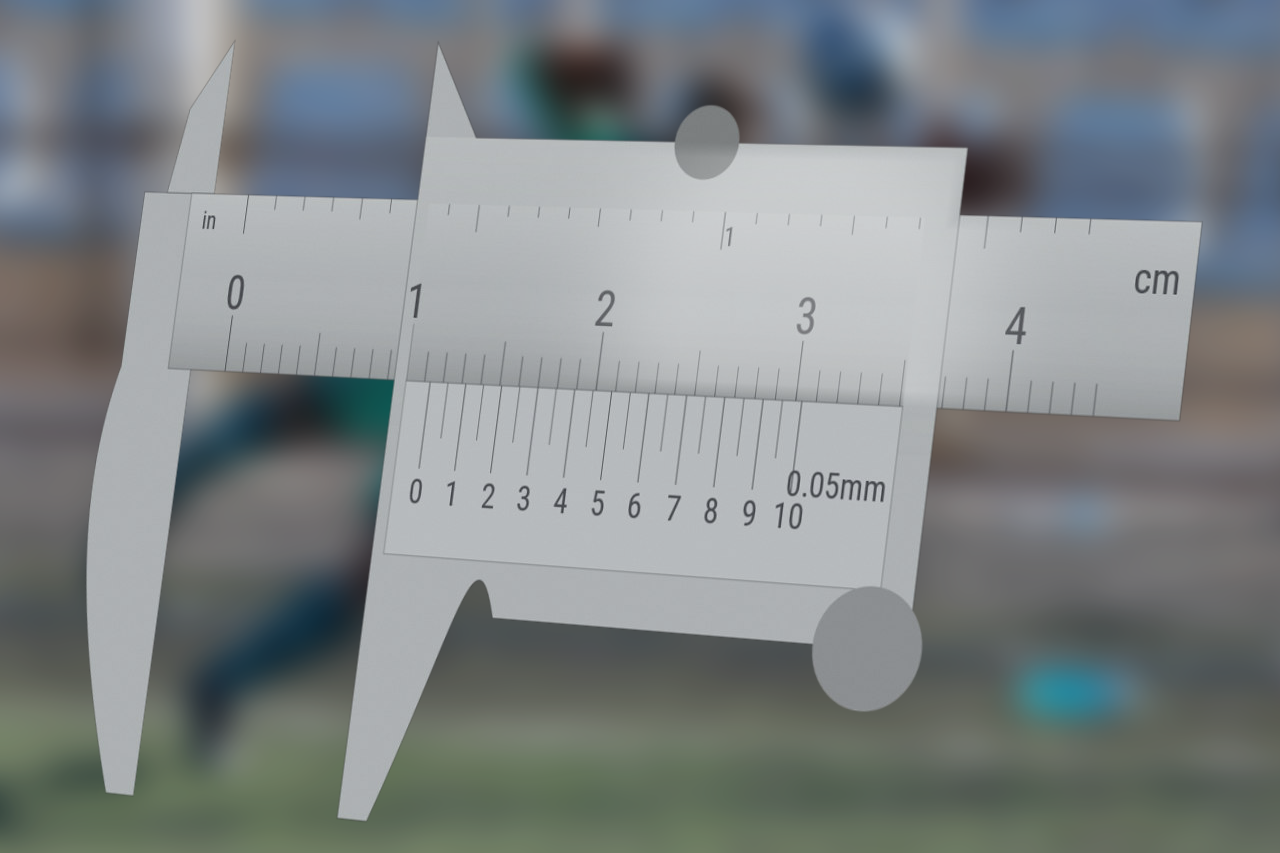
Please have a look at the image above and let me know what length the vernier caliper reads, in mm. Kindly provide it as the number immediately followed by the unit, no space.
11.3mm
